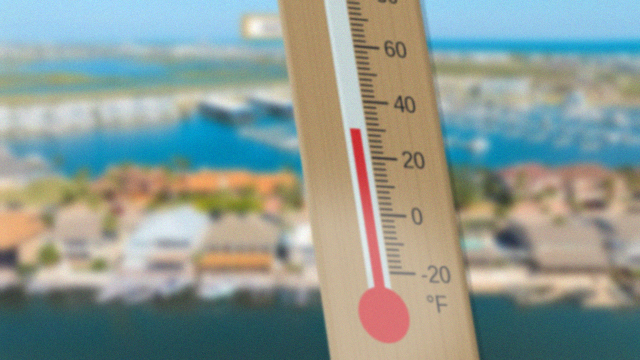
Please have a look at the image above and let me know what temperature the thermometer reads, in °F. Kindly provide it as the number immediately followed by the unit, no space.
30°F
